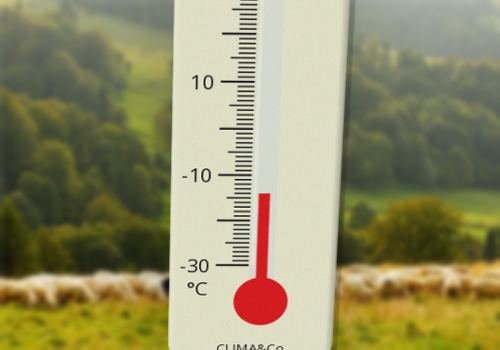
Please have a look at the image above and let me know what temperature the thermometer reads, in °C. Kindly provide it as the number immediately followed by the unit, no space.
-14°C
